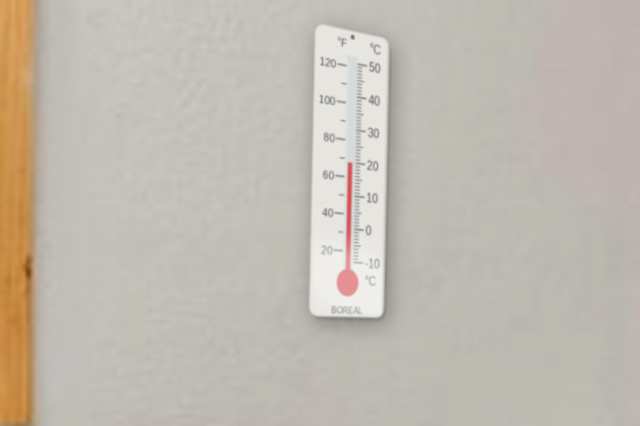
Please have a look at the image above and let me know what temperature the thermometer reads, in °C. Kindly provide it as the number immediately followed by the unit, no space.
20°C
